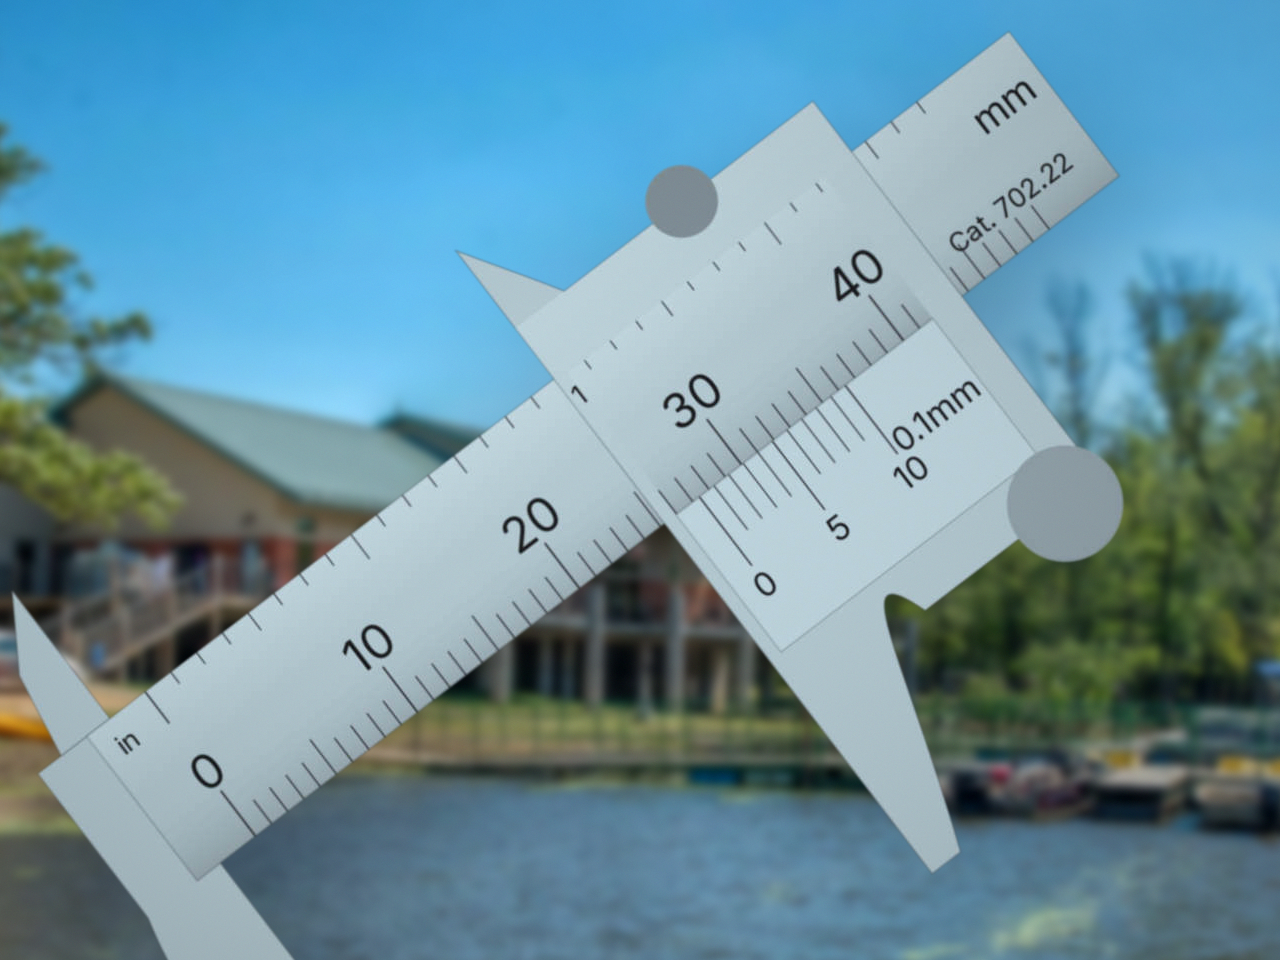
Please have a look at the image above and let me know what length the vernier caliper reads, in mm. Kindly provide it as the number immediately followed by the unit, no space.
27.4mm
